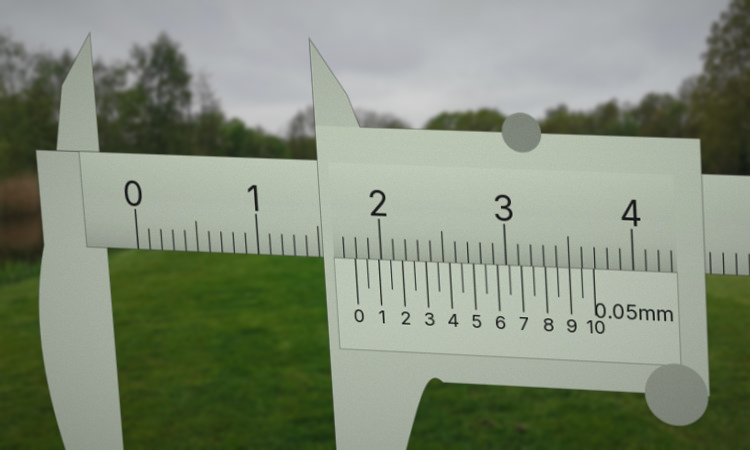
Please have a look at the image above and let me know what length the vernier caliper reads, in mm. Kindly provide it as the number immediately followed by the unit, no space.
17.9mm
